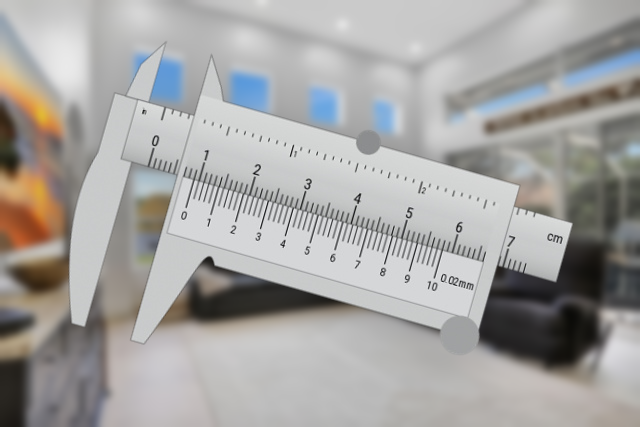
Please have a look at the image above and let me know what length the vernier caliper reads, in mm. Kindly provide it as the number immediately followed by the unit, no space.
9.0mm
